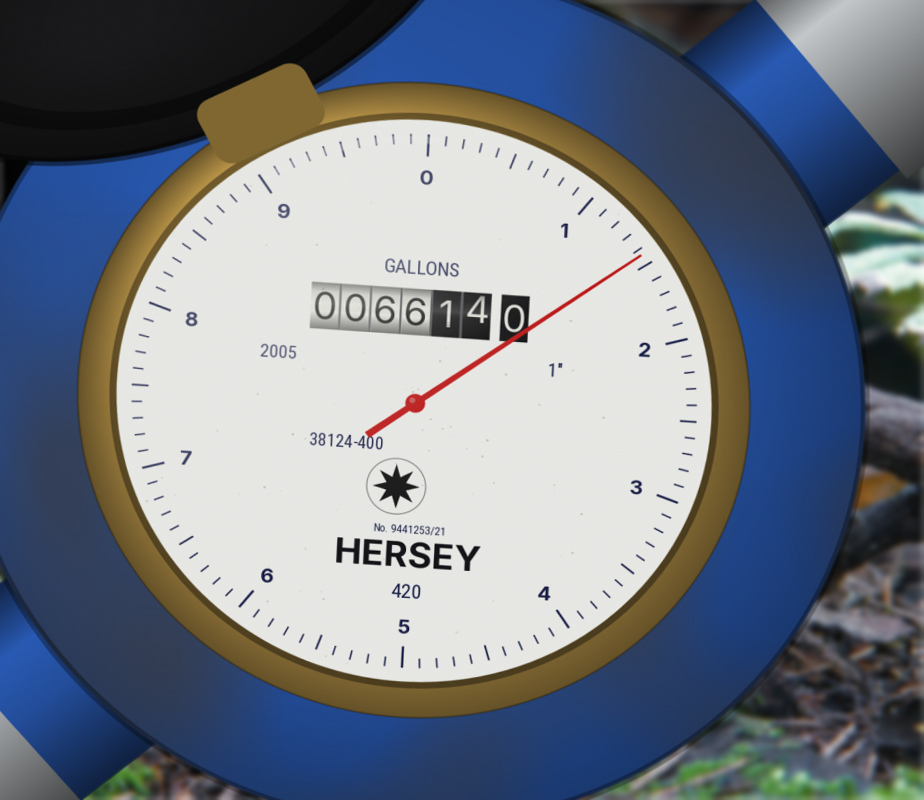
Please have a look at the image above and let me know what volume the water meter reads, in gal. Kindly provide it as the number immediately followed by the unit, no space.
66141.4gal
